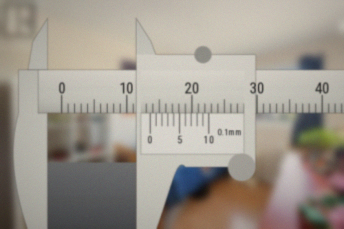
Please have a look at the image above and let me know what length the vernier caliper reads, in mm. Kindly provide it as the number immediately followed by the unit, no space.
13.6mm
